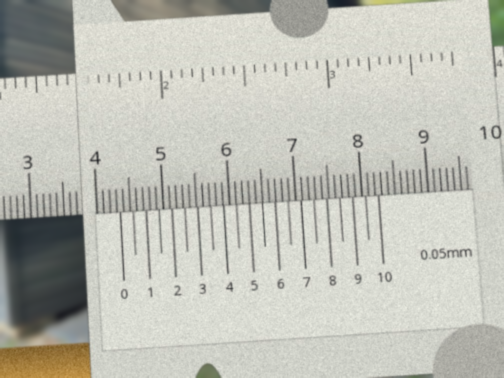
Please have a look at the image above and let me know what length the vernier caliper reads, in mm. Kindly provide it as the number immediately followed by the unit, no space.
43.5mm
